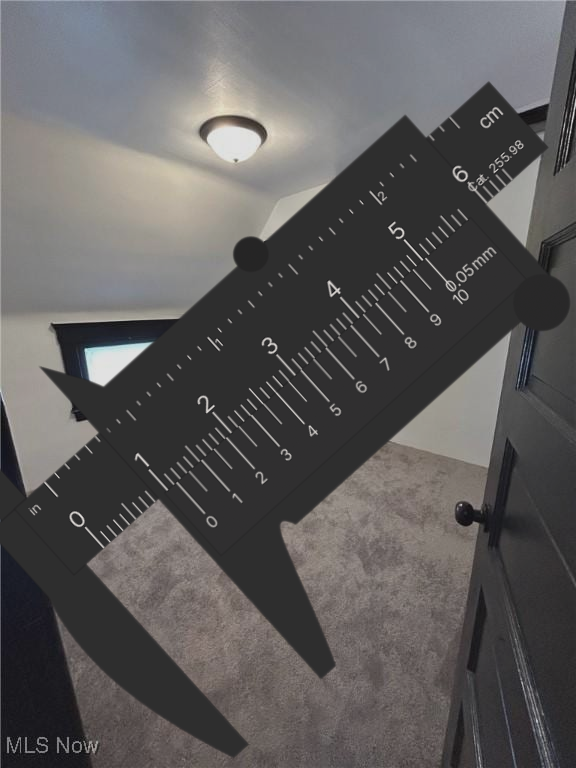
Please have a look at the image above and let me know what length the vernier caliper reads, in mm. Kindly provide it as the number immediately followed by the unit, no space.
11.4mm
